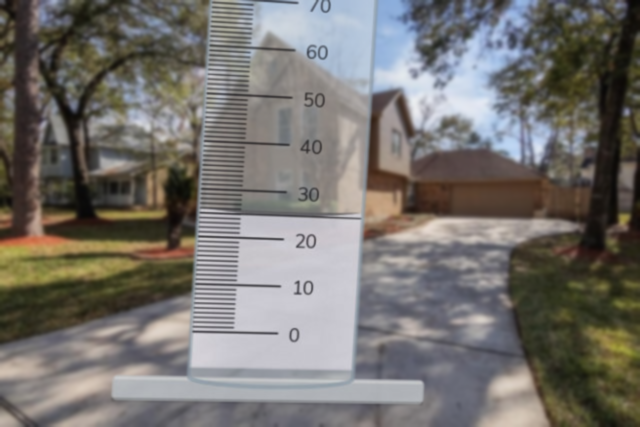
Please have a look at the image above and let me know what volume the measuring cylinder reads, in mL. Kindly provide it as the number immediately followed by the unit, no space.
25mL
